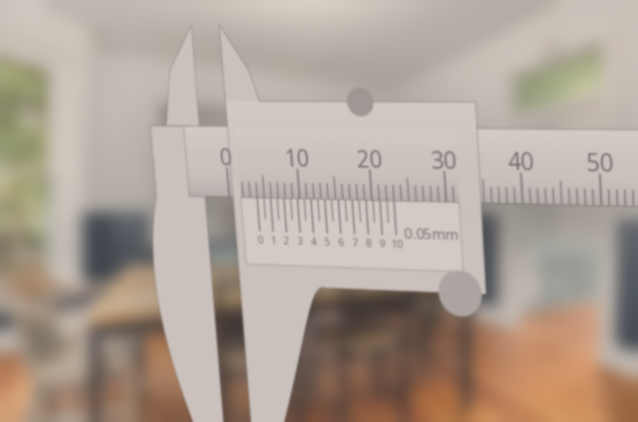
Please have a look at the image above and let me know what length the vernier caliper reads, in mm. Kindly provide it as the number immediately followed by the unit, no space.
4.0mm
